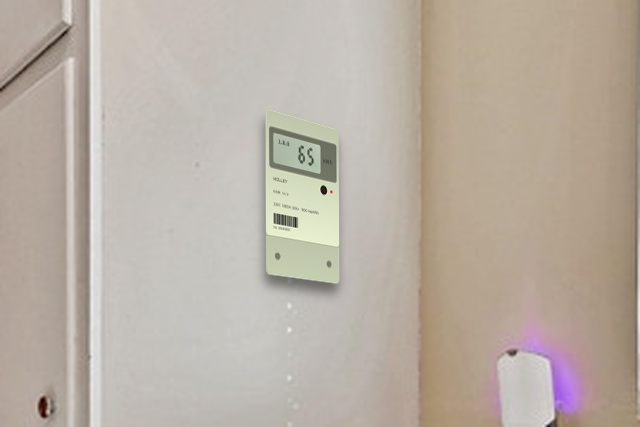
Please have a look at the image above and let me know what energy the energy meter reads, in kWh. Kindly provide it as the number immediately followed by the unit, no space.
65kWh
